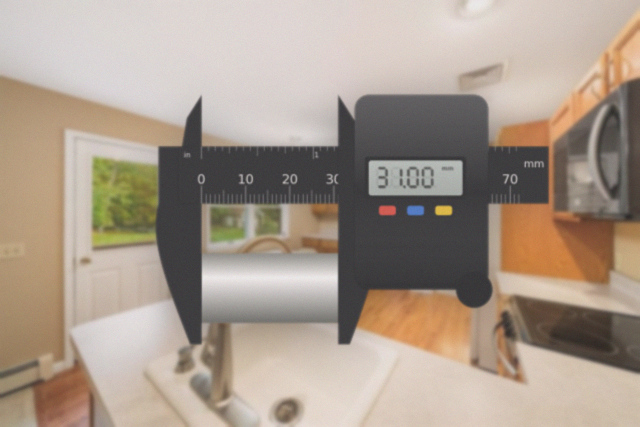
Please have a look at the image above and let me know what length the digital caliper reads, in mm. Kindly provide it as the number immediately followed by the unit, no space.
31.00mm
